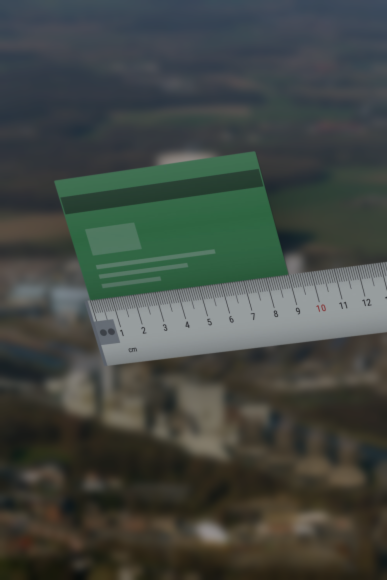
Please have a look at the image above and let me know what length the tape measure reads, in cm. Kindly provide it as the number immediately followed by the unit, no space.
9cm
